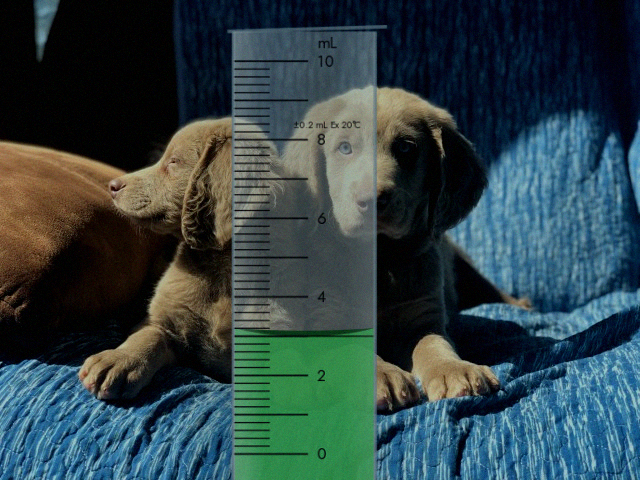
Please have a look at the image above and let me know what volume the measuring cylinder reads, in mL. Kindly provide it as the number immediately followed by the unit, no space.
3mL
